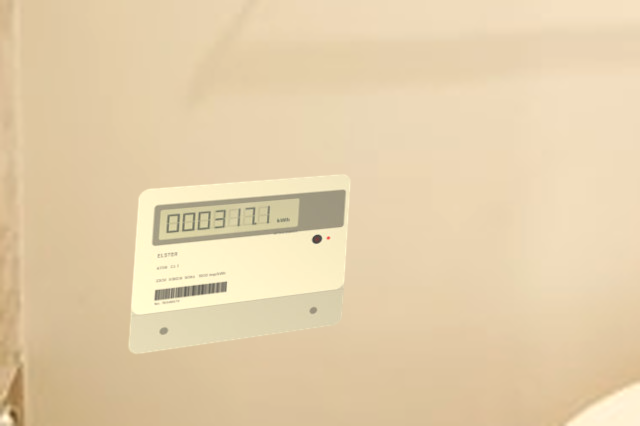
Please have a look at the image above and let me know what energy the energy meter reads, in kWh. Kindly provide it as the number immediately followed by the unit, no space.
317.1kWh
